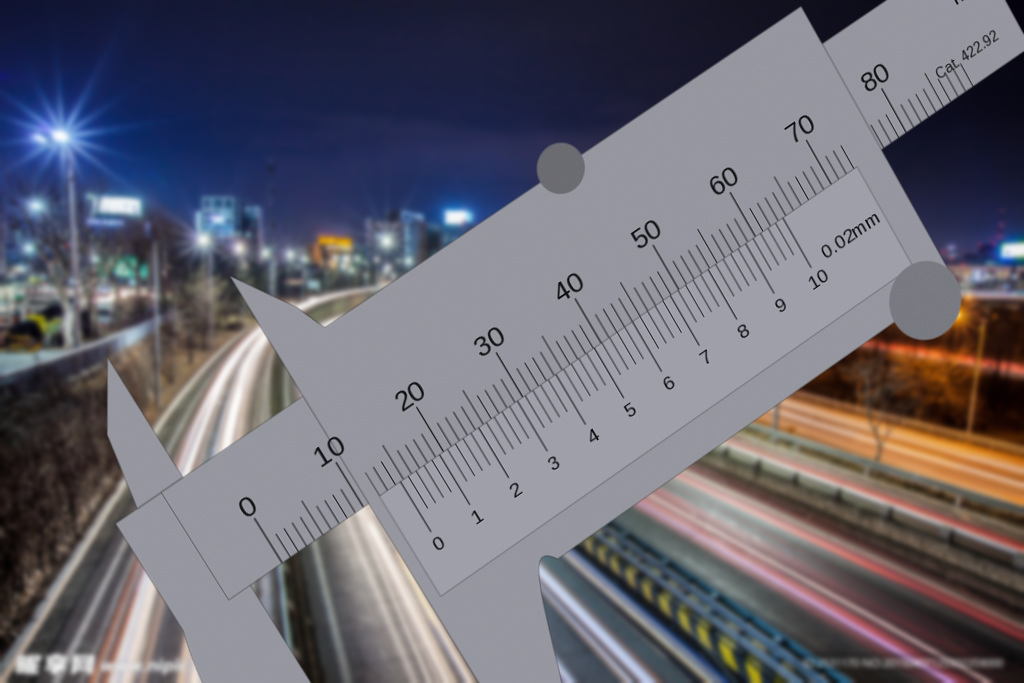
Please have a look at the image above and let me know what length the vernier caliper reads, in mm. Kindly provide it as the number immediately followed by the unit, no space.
14.6mm
